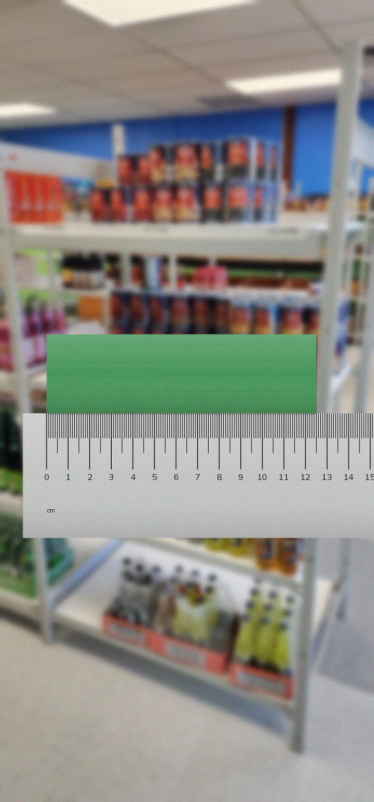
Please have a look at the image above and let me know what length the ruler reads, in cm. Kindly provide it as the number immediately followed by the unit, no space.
12.5cm
